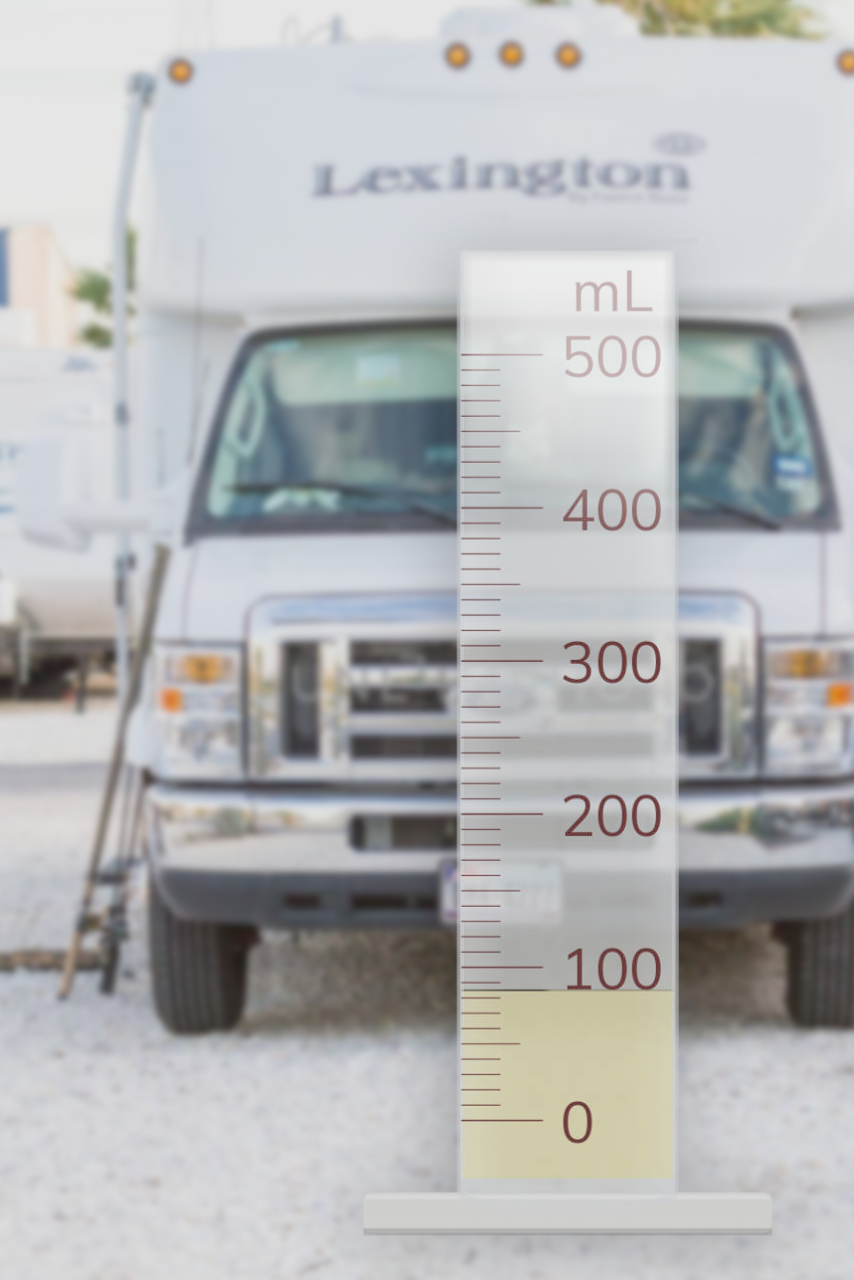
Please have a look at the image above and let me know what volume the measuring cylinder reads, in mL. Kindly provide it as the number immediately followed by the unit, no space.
85mL
